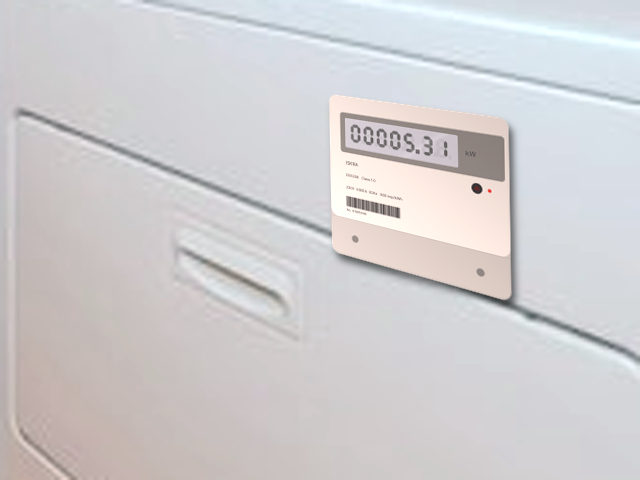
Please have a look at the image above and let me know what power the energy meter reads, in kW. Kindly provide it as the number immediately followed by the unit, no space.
5.31kW
